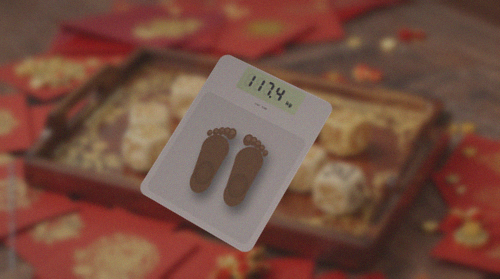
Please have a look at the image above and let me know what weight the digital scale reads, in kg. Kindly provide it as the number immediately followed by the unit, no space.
117.4kg
